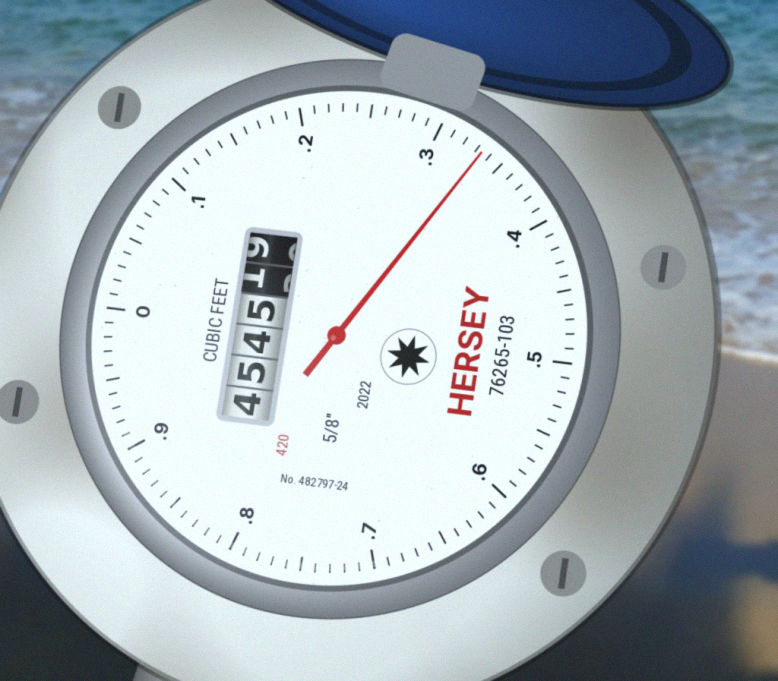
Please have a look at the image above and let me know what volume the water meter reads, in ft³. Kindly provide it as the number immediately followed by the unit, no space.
454519.33ft³
